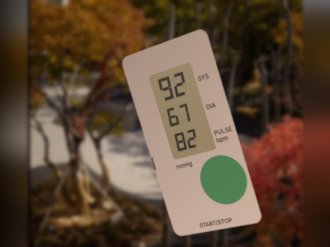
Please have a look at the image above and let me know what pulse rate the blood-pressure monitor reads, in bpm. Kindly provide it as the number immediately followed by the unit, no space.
82bpm
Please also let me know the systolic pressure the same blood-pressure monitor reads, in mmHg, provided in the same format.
92mmHg
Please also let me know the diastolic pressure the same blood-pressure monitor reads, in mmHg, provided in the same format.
67mmHg
